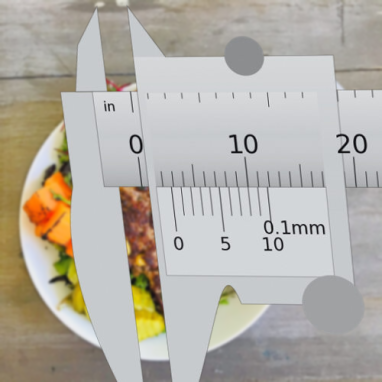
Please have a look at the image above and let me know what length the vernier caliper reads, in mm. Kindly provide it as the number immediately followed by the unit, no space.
2.8mm
